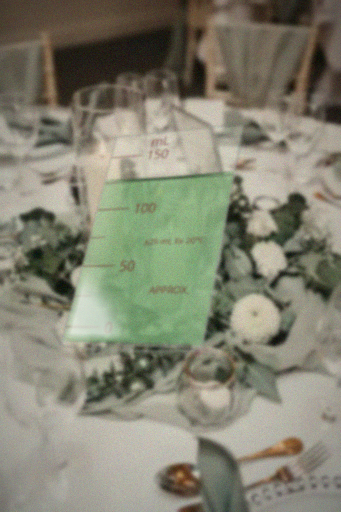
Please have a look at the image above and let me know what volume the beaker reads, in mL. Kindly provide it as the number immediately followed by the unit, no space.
125mL
